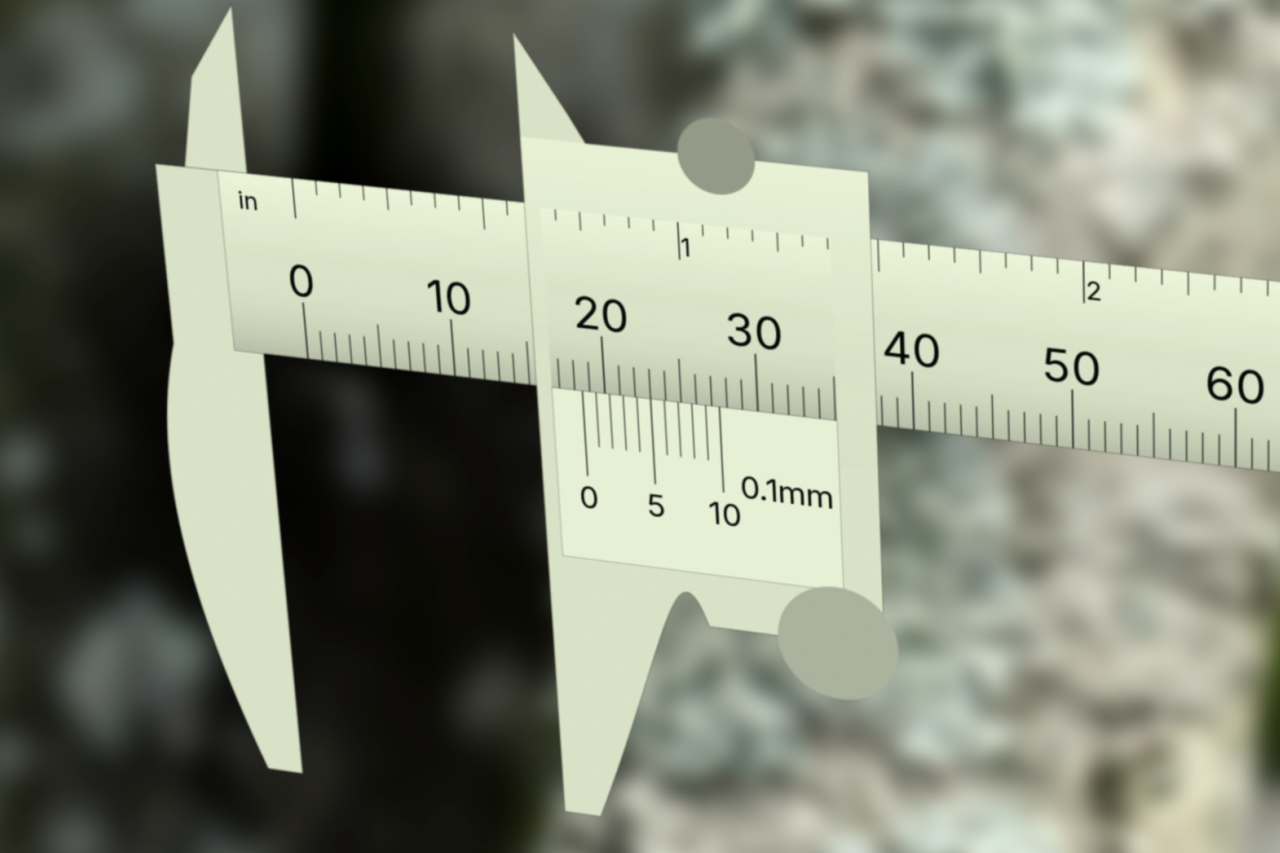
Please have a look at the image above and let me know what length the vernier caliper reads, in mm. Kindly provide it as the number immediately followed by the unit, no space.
18.5mm
